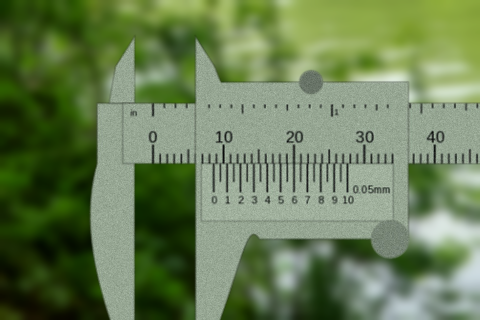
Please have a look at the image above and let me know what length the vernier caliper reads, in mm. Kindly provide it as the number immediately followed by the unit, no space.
8.6mm
